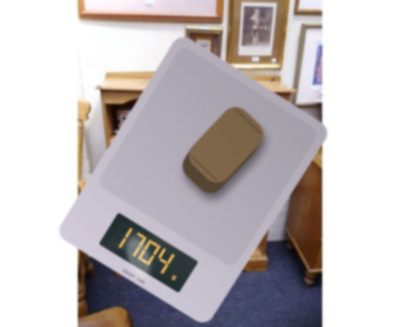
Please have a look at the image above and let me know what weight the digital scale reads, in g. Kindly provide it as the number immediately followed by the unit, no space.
1704g
